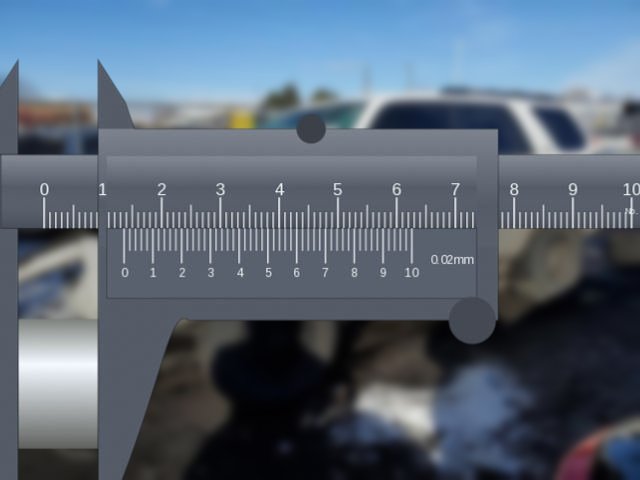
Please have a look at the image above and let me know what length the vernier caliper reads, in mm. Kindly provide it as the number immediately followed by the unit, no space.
13.6mm
